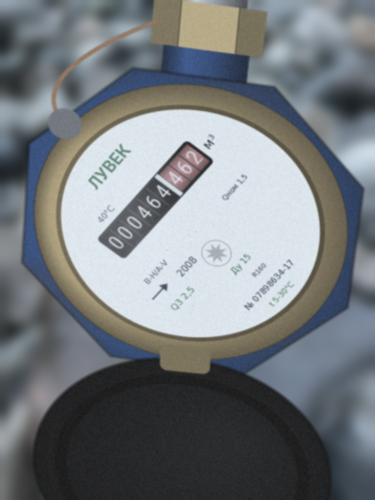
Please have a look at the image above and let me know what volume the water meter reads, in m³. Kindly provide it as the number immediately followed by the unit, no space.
464.462m³
